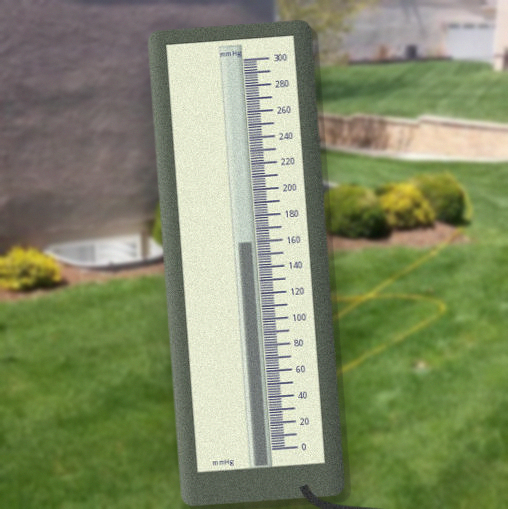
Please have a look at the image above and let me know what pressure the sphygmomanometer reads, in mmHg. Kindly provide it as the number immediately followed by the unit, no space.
160mmHg
